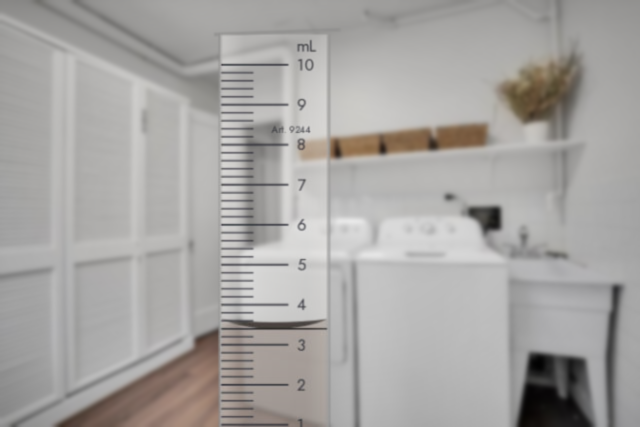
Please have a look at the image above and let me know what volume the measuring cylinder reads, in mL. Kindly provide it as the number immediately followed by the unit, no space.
3.4mL
